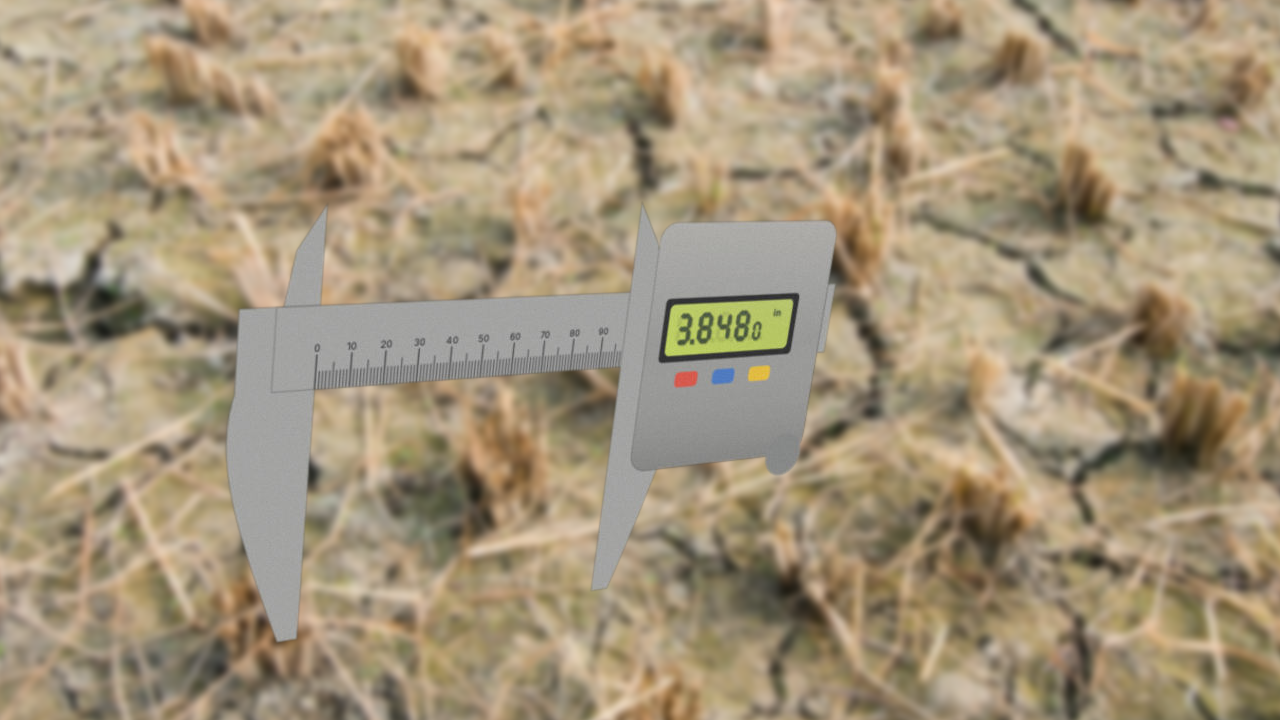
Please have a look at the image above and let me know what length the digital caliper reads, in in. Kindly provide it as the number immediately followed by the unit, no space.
3.8480in
